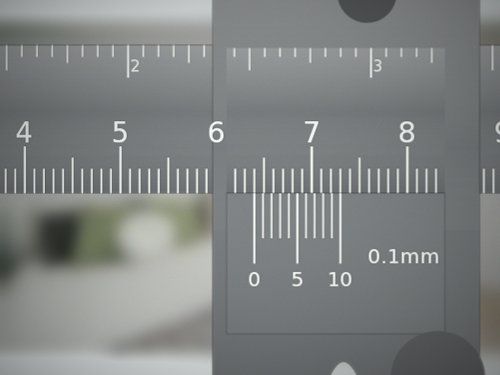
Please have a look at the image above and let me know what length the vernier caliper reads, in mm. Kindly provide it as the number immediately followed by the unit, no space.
64.0mm
